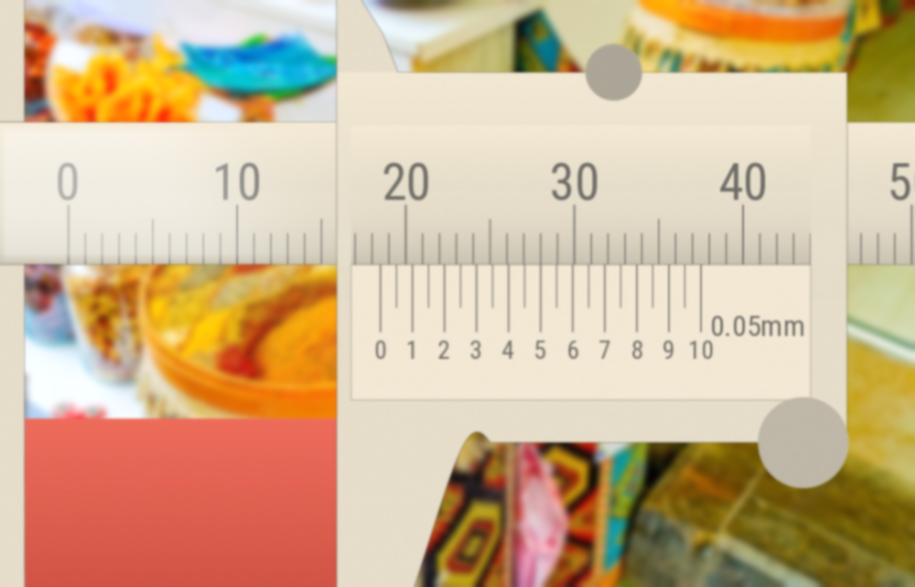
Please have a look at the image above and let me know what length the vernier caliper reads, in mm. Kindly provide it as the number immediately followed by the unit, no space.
18.5mm
